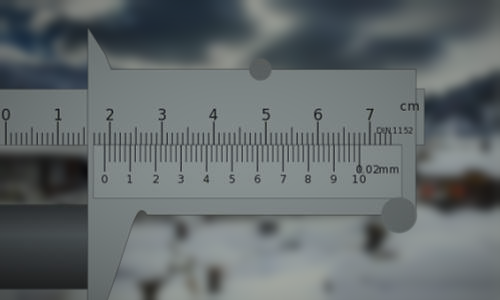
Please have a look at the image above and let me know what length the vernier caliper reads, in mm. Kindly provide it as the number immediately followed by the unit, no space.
19.0mm
